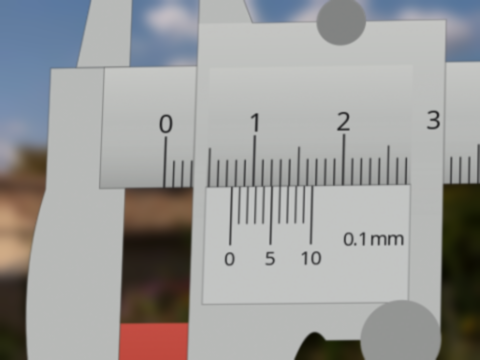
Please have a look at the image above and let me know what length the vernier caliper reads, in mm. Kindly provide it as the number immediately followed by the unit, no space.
7.6mm
